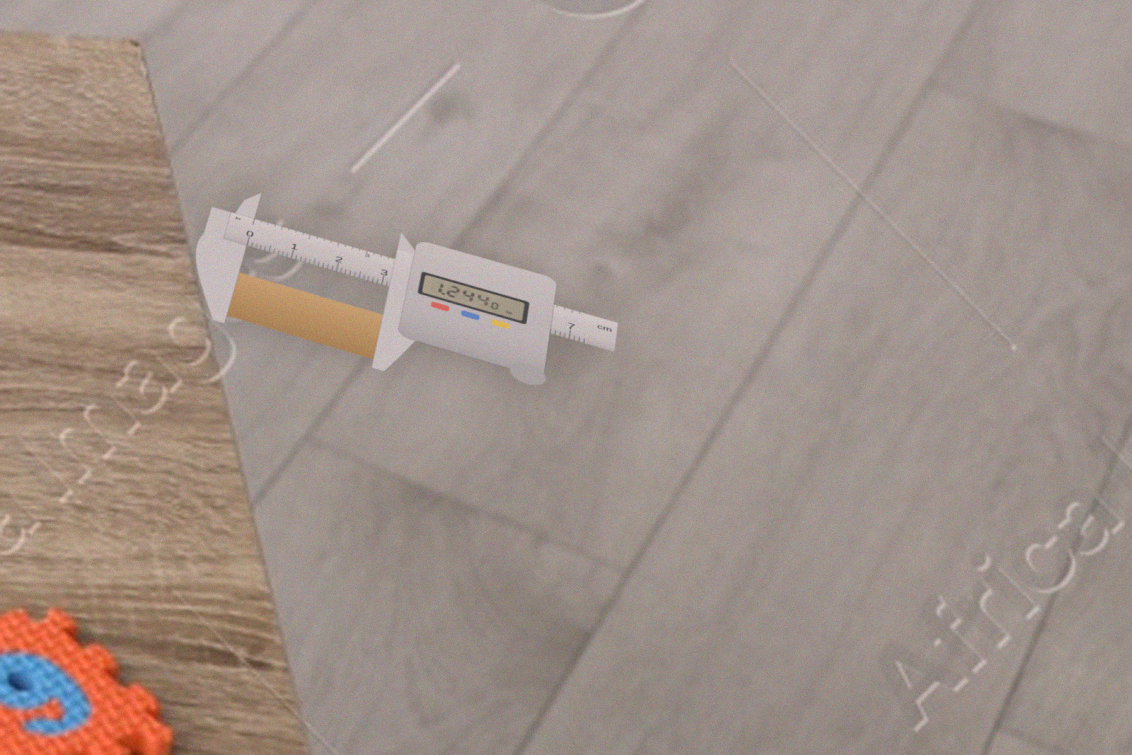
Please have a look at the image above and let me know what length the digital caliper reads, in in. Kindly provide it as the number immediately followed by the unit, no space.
1.2440in
